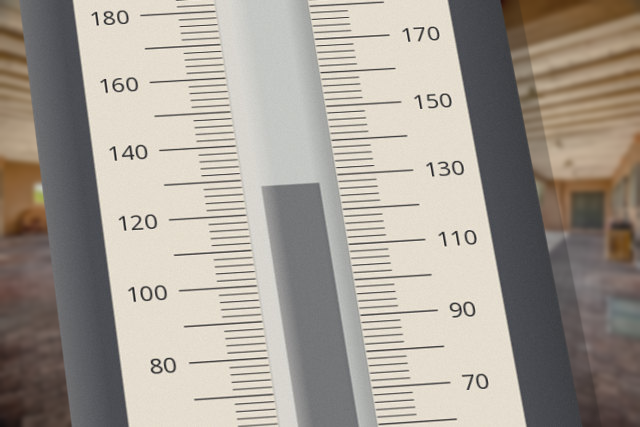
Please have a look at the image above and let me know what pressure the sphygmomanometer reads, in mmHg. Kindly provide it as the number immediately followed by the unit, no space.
128mmHg
